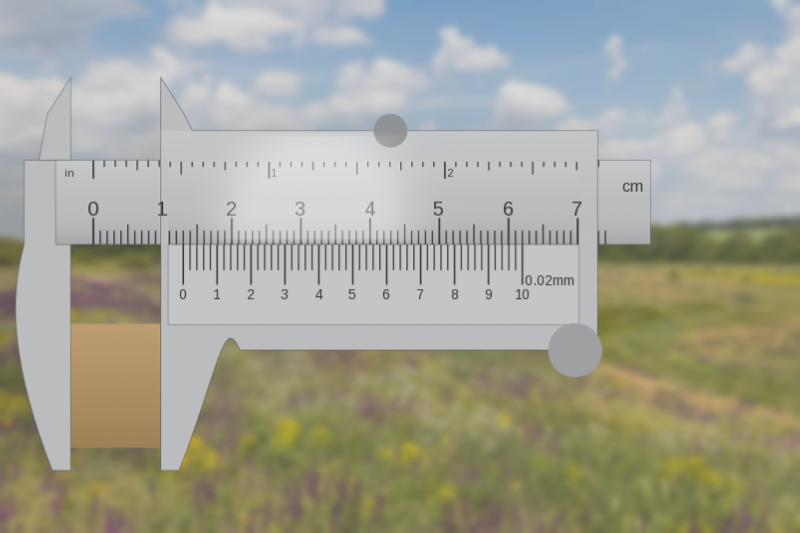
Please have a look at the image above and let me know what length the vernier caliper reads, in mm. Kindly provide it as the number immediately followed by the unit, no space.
13.0mm
